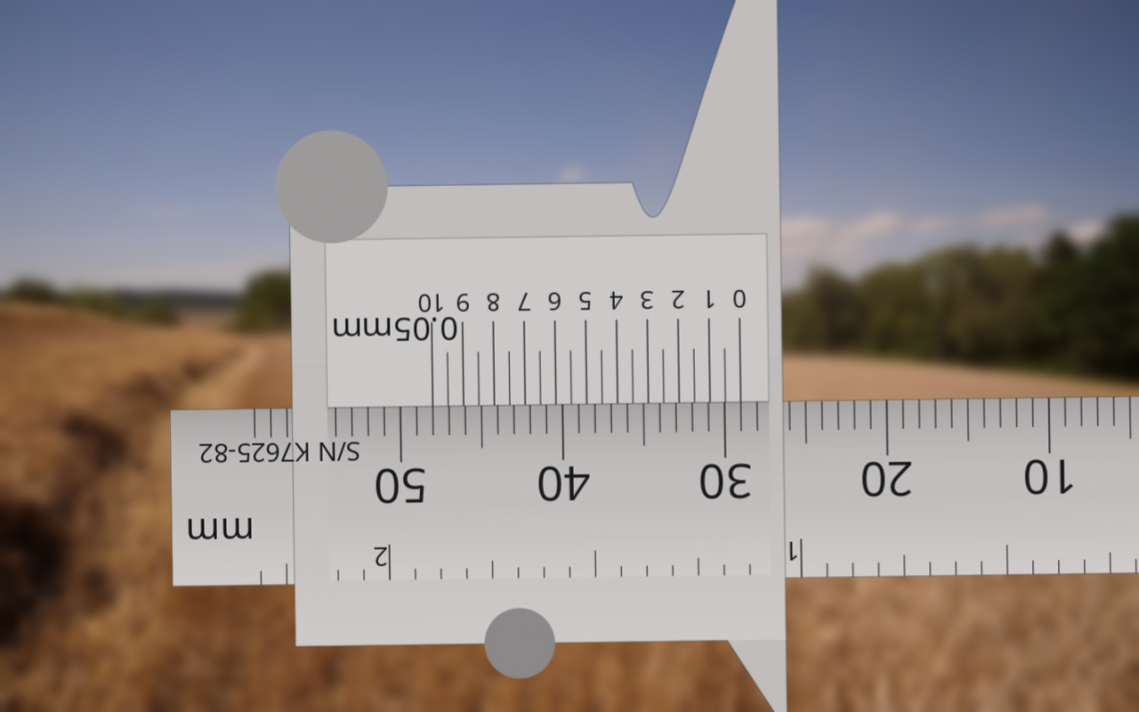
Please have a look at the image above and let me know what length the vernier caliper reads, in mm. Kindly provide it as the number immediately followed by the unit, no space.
29.0mm
